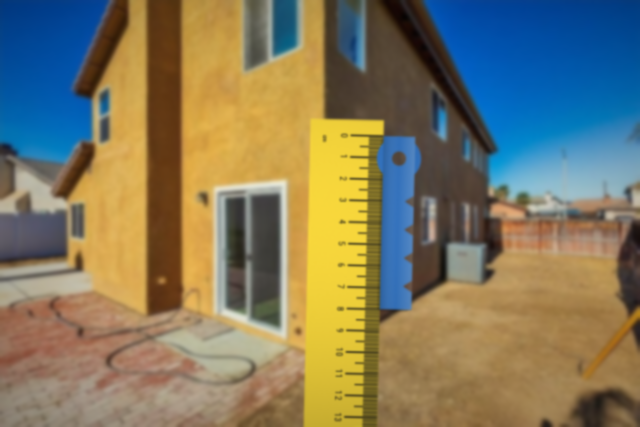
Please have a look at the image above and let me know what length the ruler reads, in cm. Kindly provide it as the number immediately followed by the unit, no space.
8cm
